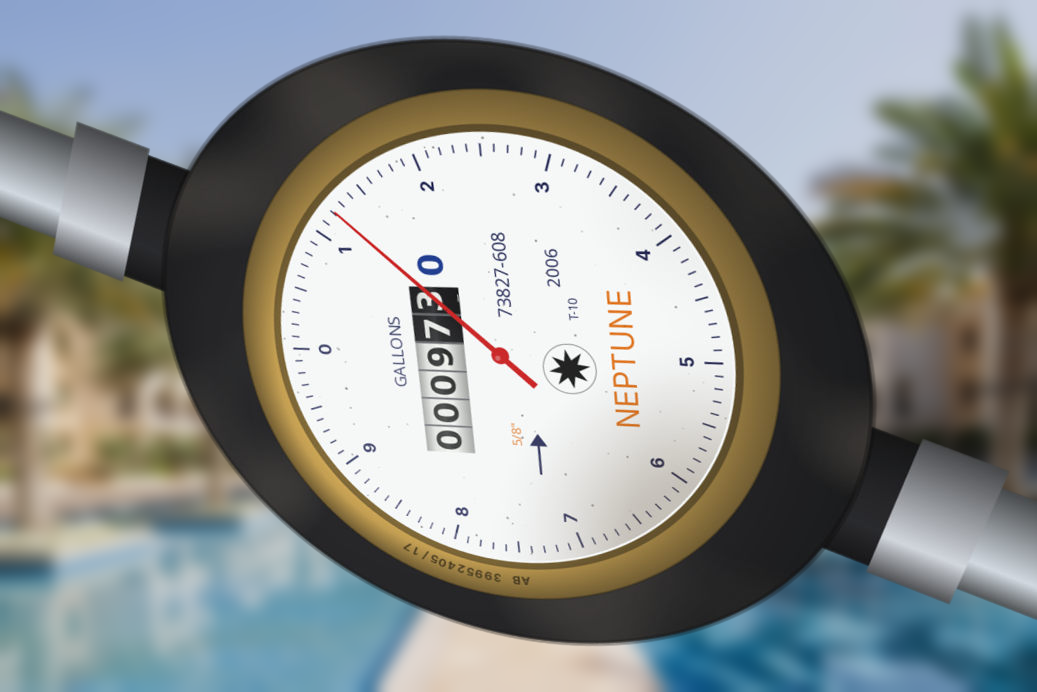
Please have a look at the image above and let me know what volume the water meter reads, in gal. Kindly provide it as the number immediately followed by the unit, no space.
9731.2gal
